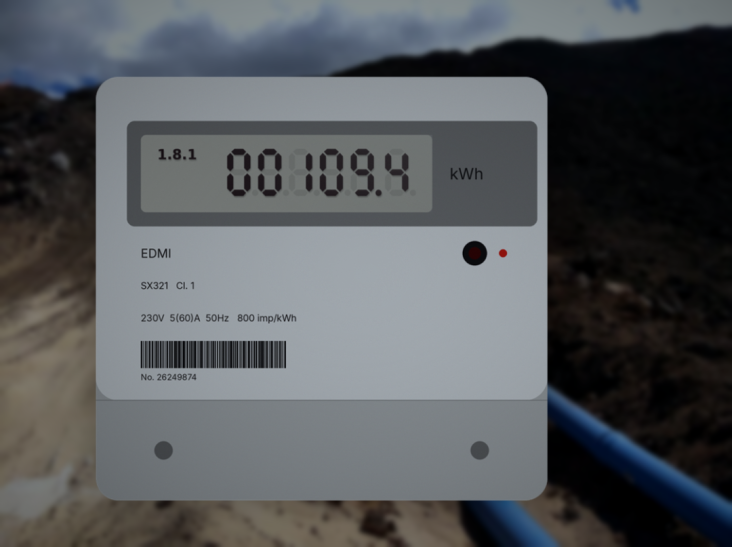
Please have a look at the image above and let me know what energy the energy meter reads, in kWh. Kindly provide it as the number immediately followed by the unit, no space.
109.4kWh
